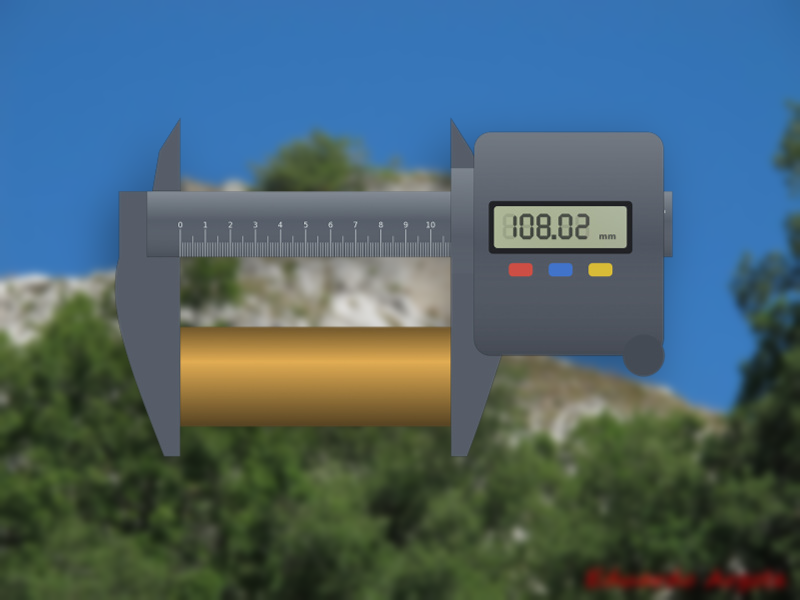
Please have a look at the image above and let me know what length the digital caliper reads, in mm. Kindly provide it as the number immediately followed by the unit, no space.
108.02mm
